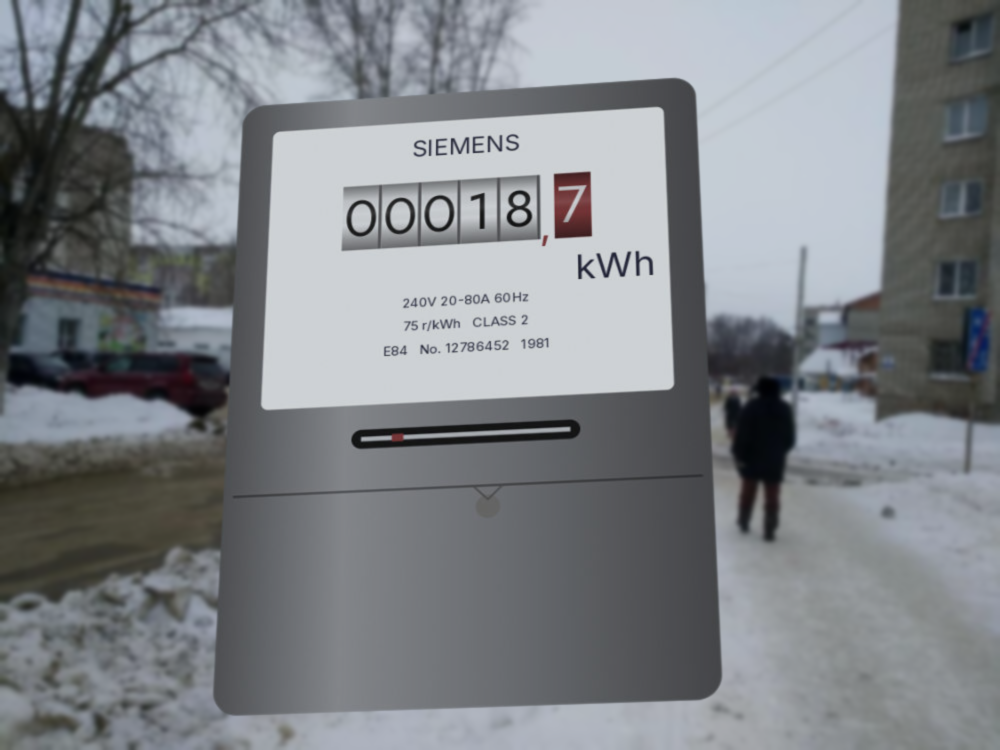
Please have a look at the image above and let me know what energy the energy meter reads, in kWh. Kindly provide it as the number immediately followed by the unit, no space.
18.7kWh
